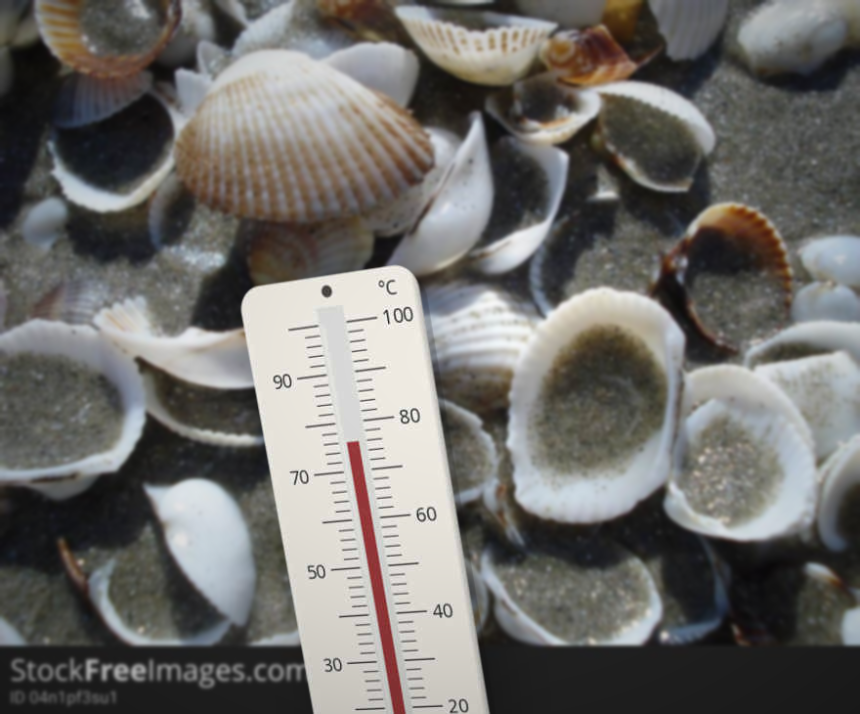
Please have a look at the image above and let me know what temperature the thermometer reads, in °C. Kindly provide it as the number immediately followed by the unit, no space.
76°C
